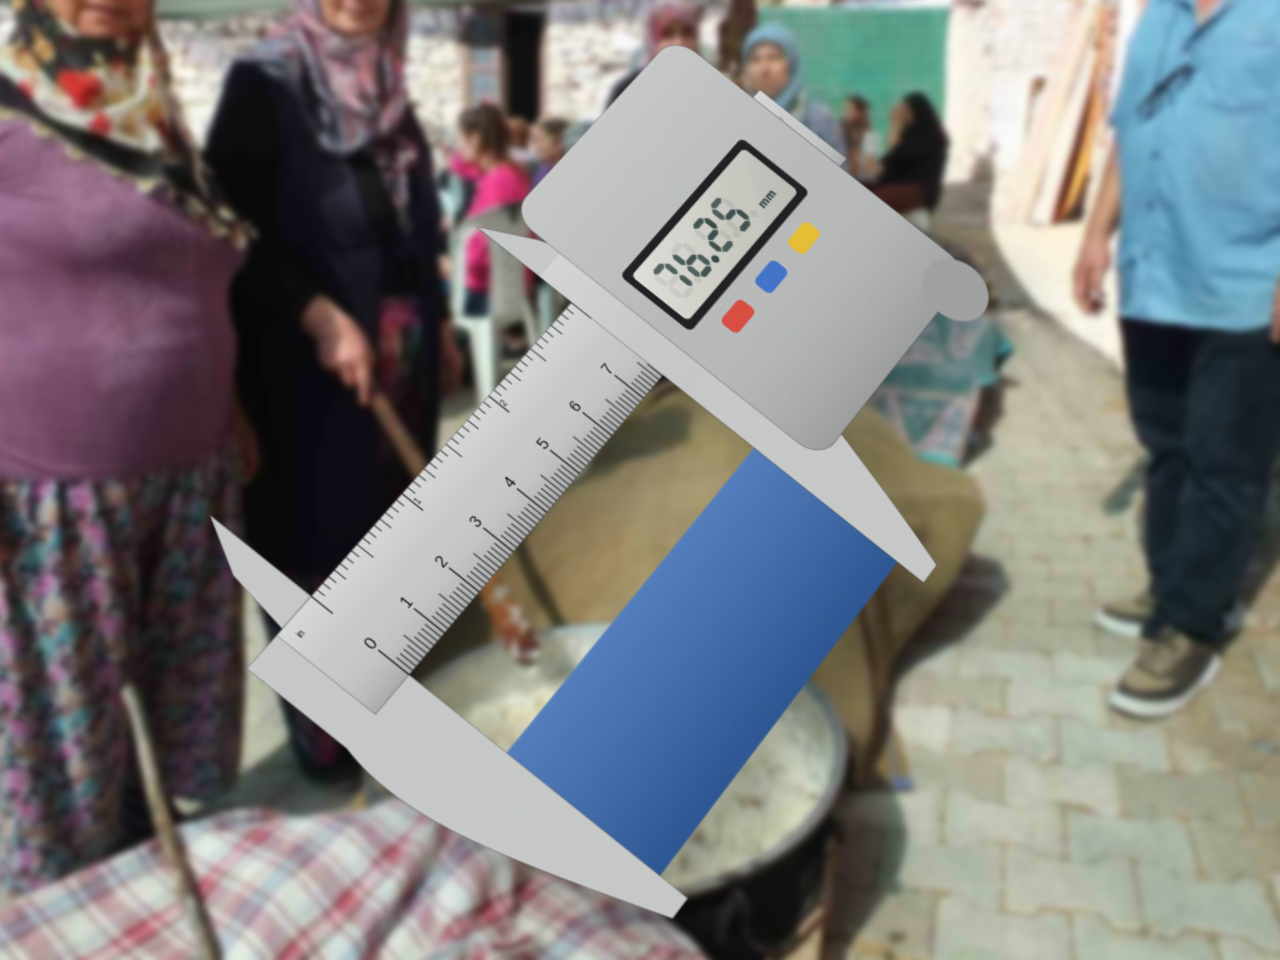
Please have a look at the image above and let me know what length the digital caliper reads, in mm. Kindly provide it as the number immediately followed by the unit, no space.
76.25mm
